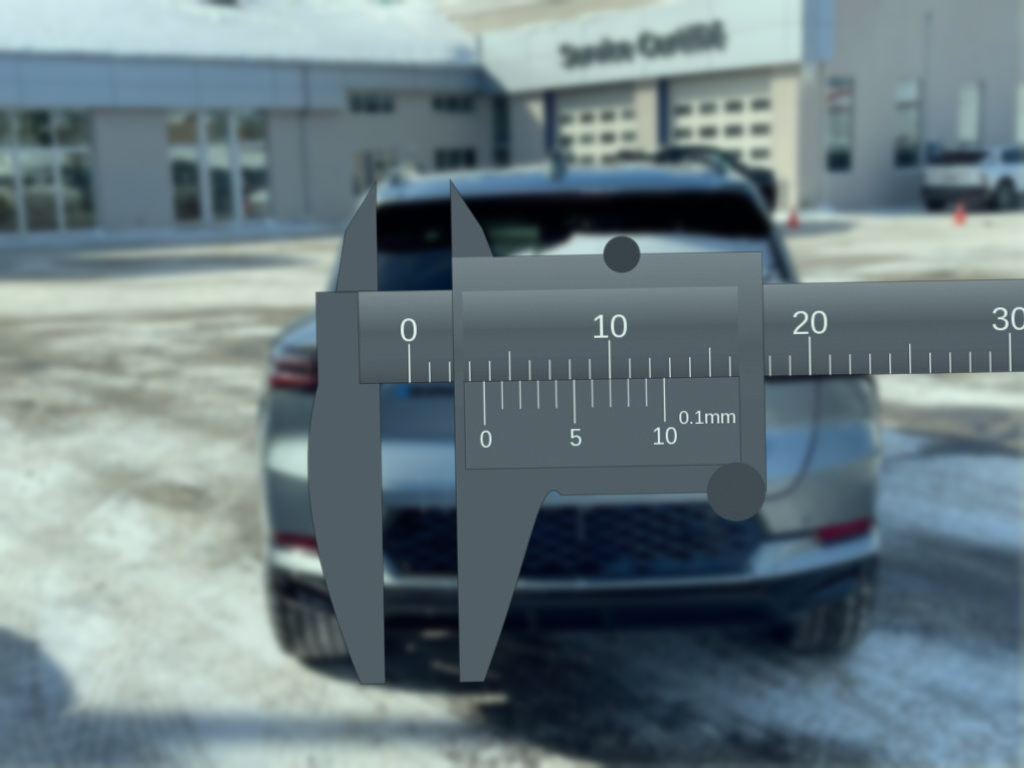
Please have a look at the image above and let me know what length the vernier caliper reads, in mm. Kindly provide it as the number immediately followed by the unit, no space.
3.7mm
